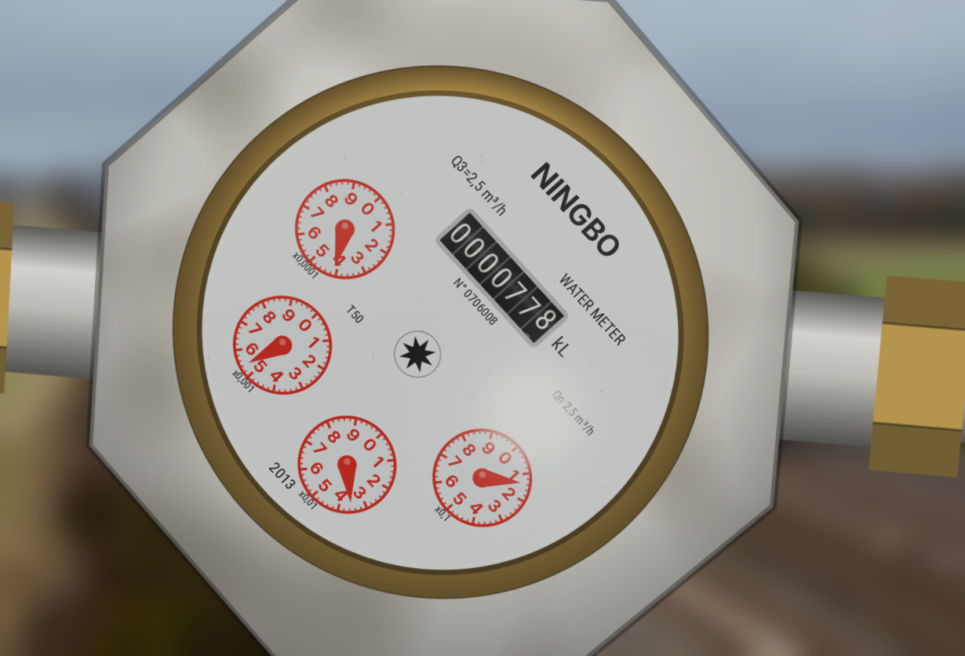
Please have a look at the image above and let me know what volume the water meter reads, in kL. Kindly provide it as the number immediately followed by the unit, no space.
778.1354kL
